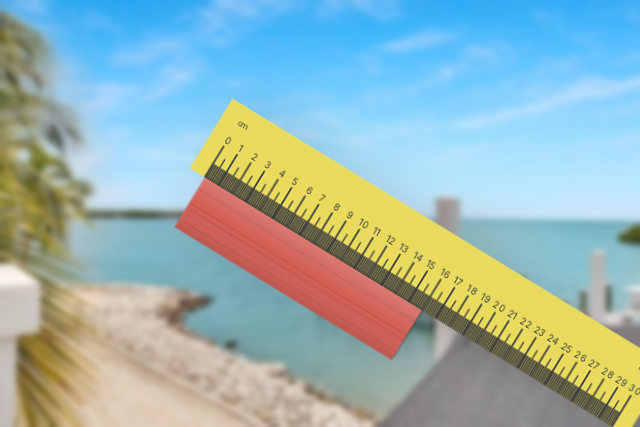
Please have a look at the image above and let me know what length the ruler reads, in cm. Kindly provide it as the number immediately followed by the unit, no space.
16cm
